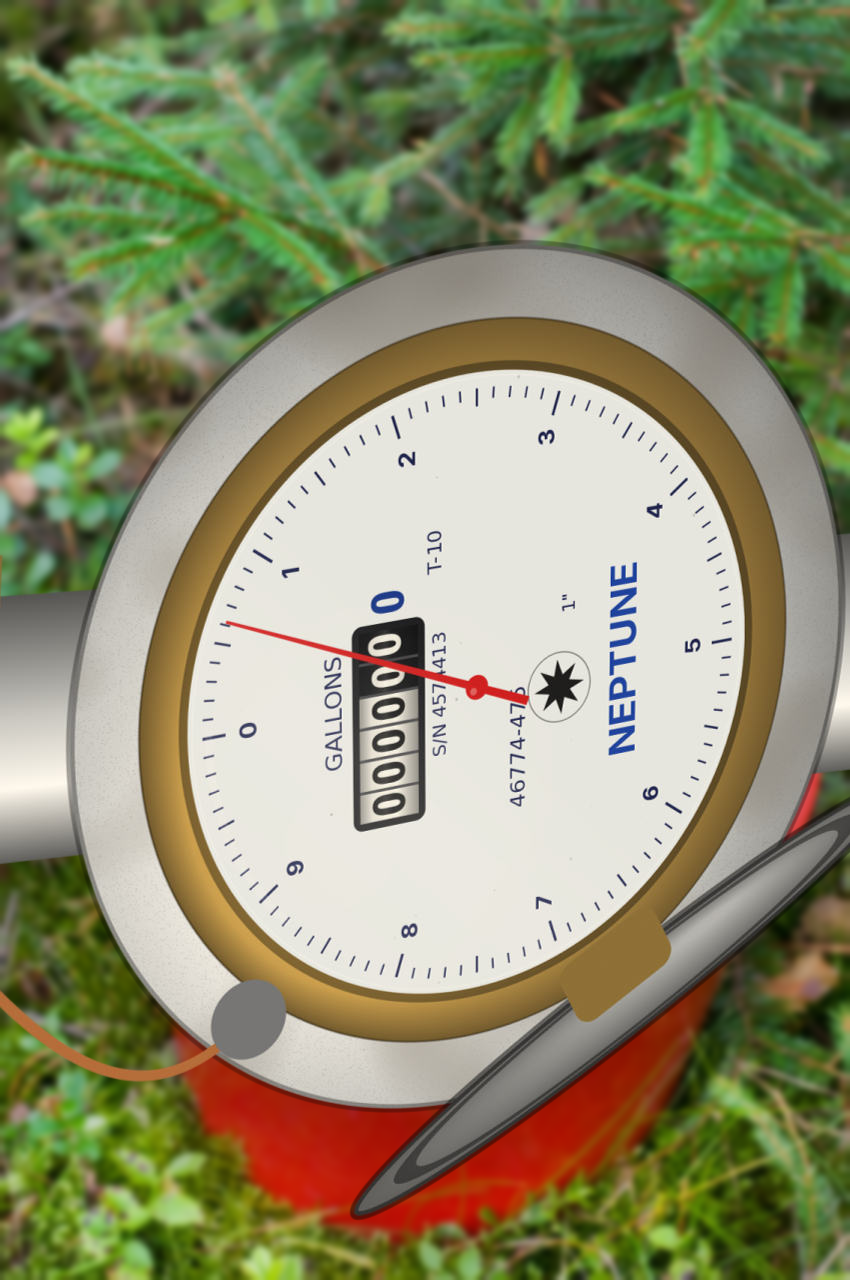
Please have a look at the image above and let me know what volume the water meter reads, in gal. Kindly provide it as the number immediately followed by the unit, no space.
0.6gal
